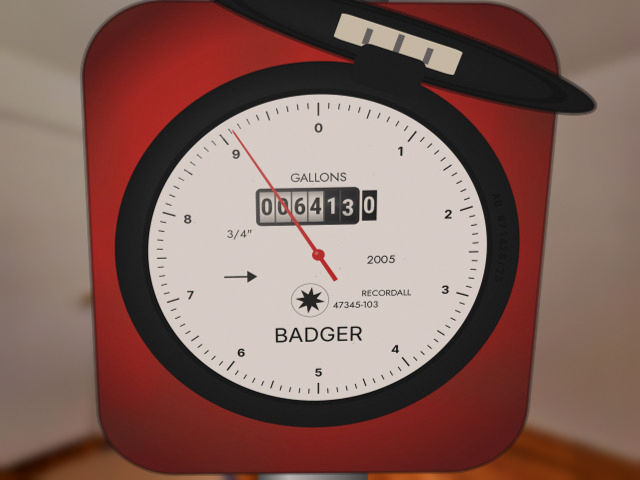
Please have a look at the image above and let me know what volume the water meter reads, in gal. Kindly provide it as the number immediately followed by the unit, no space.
64129.1gal
